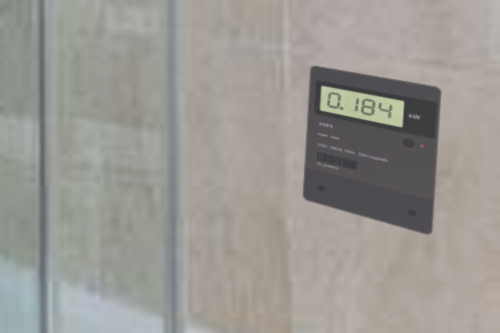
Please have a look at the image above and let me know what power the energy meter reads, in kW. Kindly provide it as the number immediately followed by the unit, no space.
0.184kW
